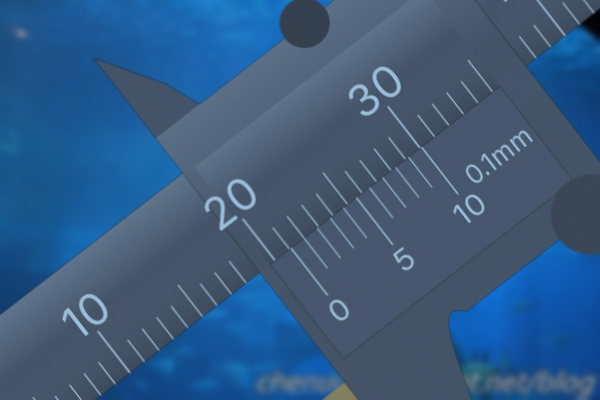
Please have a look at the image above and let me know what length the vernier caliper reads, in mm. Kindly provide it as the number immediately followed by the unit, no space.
21.1mm
